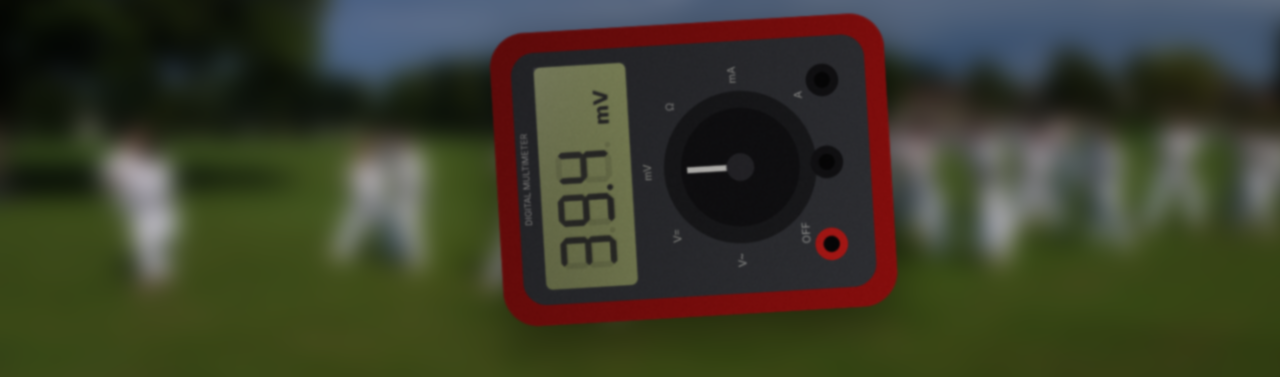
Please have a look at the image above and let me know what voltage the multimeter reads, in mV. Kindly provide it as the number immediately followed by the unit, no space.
39.4mV
